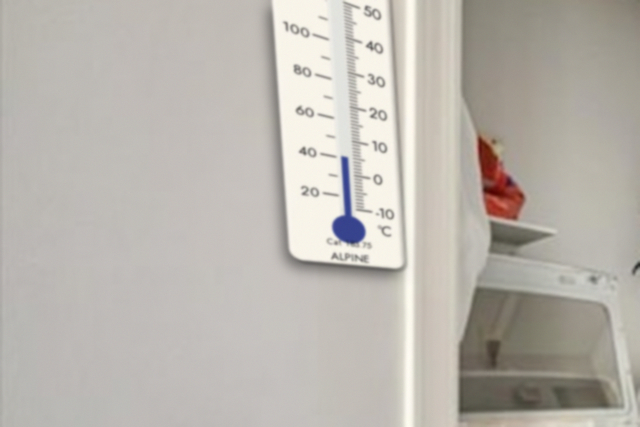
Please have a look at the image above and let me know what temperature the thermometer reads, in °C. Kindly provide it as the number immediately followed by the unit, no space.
5°C
